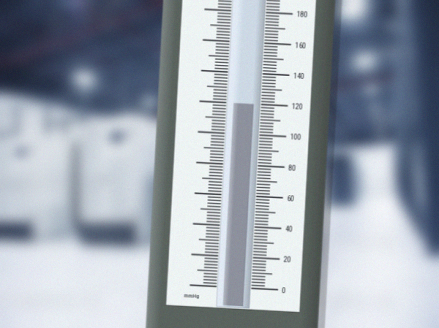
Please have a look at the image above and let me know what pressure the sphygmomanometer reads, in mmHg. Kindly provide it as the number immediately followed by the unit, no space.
120mmHg
